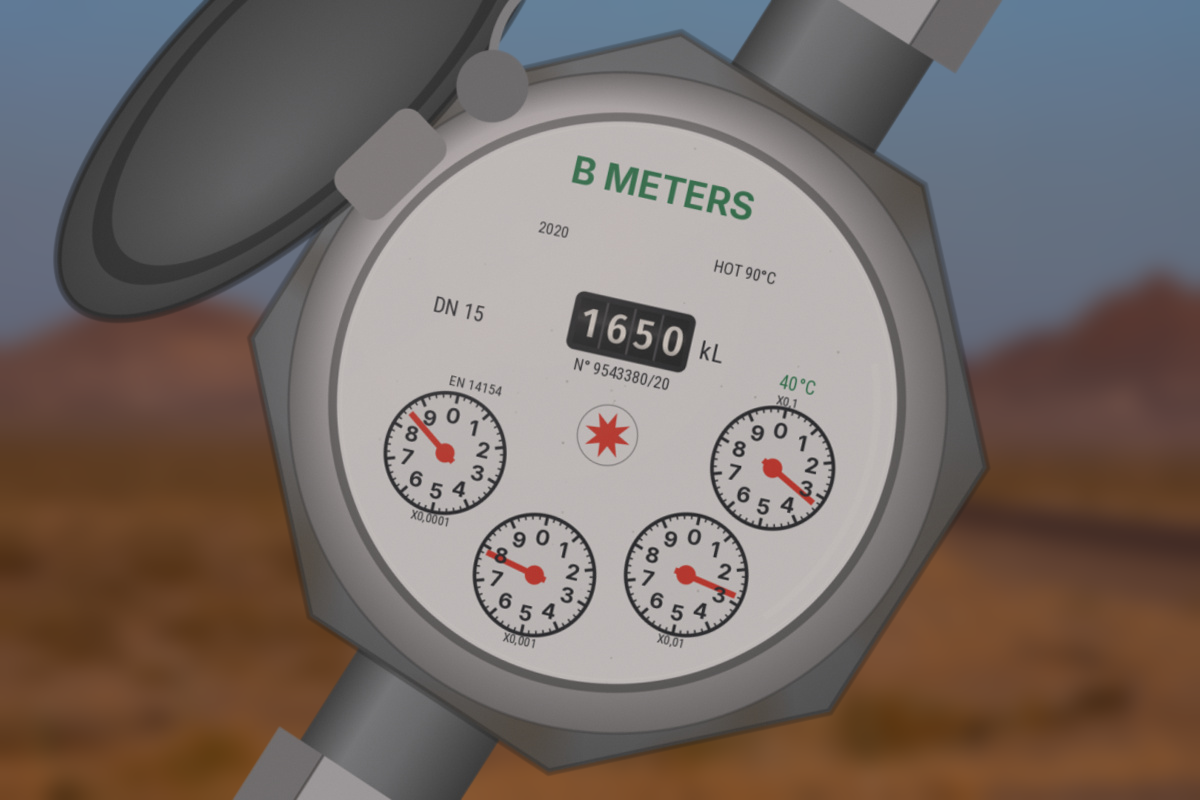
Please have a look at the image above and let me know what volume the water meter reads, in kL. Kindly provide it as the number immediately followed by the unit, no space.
1650.3278kL
